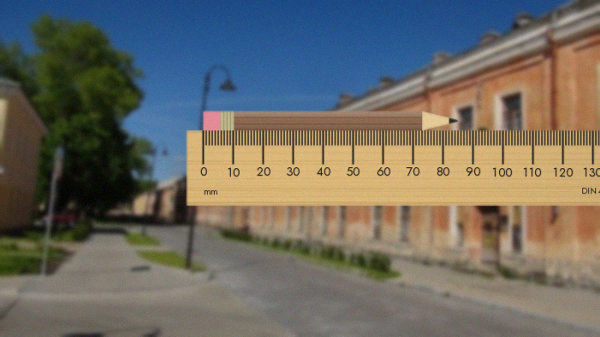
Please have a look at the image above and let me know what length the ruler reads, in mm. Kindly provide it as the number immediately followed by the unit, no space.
85mm
